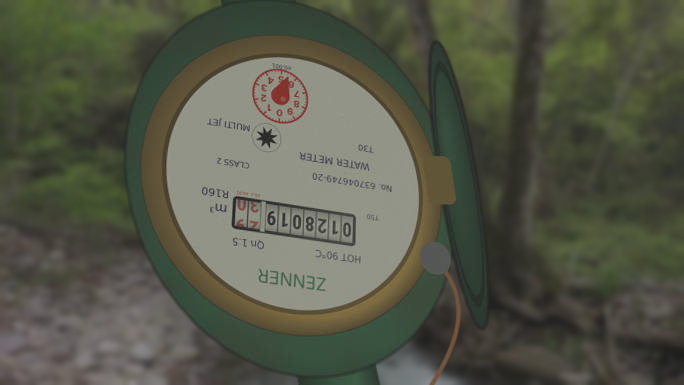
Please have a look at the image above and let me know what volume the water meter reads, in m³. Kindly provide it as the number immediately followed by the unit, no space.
128019.295m³
